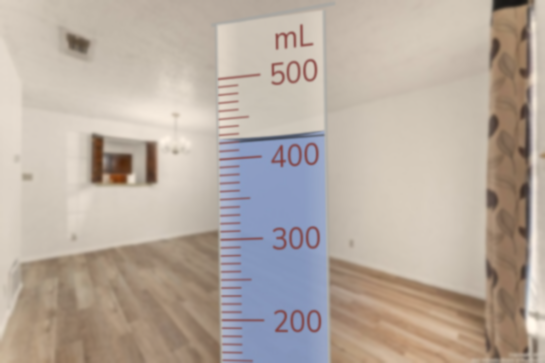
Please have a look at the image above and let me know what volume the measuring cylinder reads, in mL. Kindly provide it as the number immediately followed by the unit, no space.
420mL
